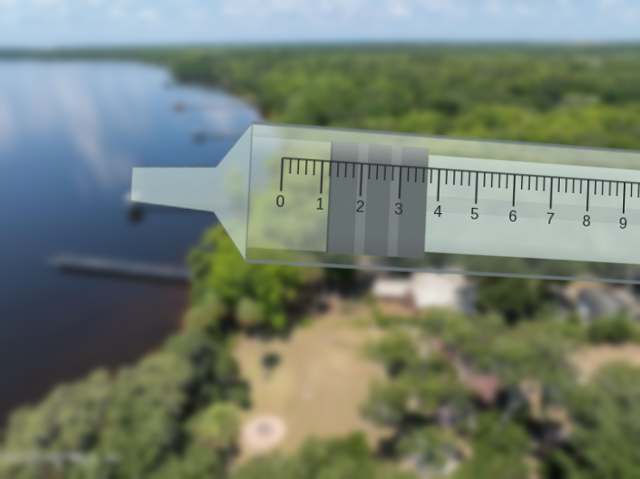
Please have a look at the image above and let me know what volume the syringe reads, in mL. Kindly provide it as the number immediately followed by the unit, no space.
1.2mL
